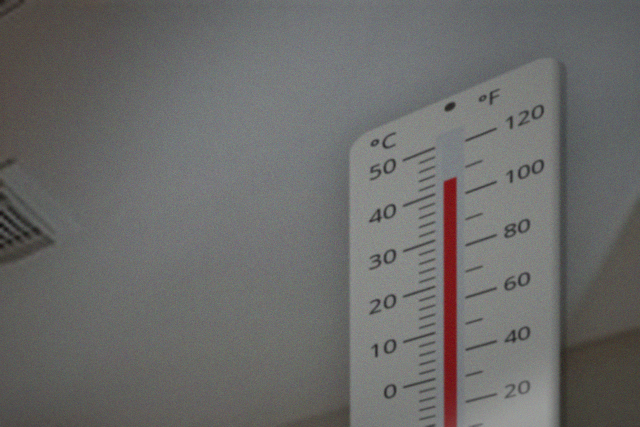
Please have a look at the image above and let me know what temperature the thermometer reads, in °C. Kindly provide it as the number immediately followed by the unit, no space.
42°C
